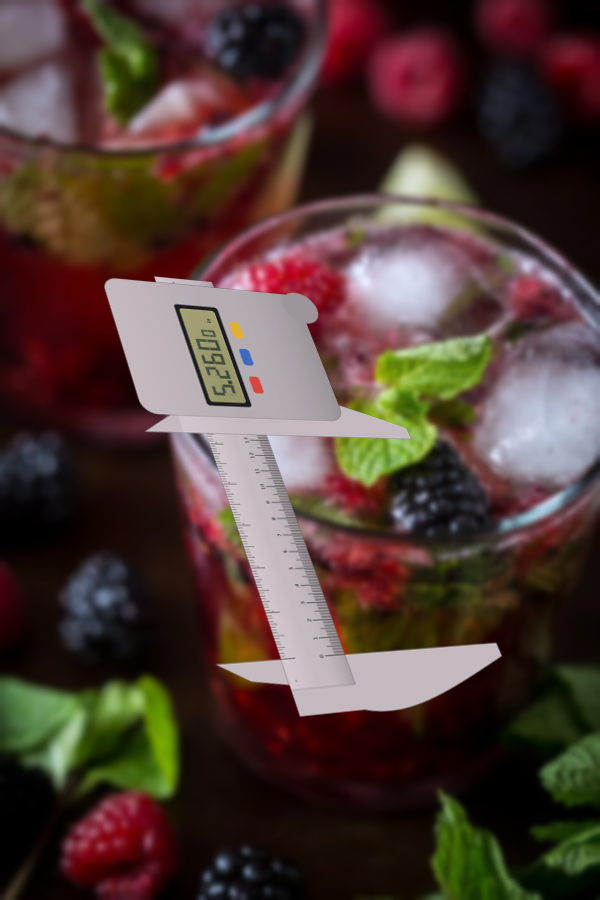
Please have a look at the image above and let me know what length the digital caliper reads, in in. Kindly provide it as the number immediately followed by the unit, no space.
5.2600in
